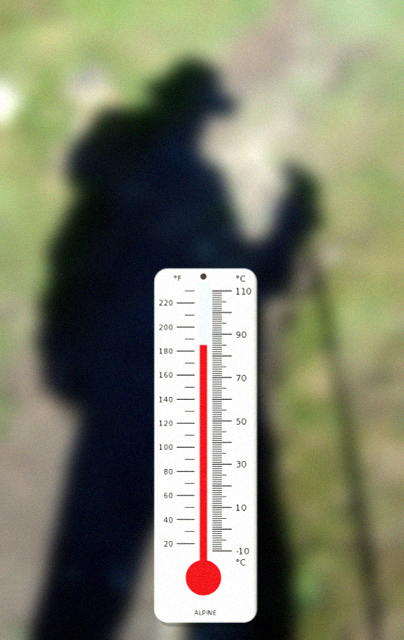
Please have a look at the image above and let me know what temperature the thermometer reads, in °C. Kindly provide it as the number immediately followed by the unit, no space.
85°C
